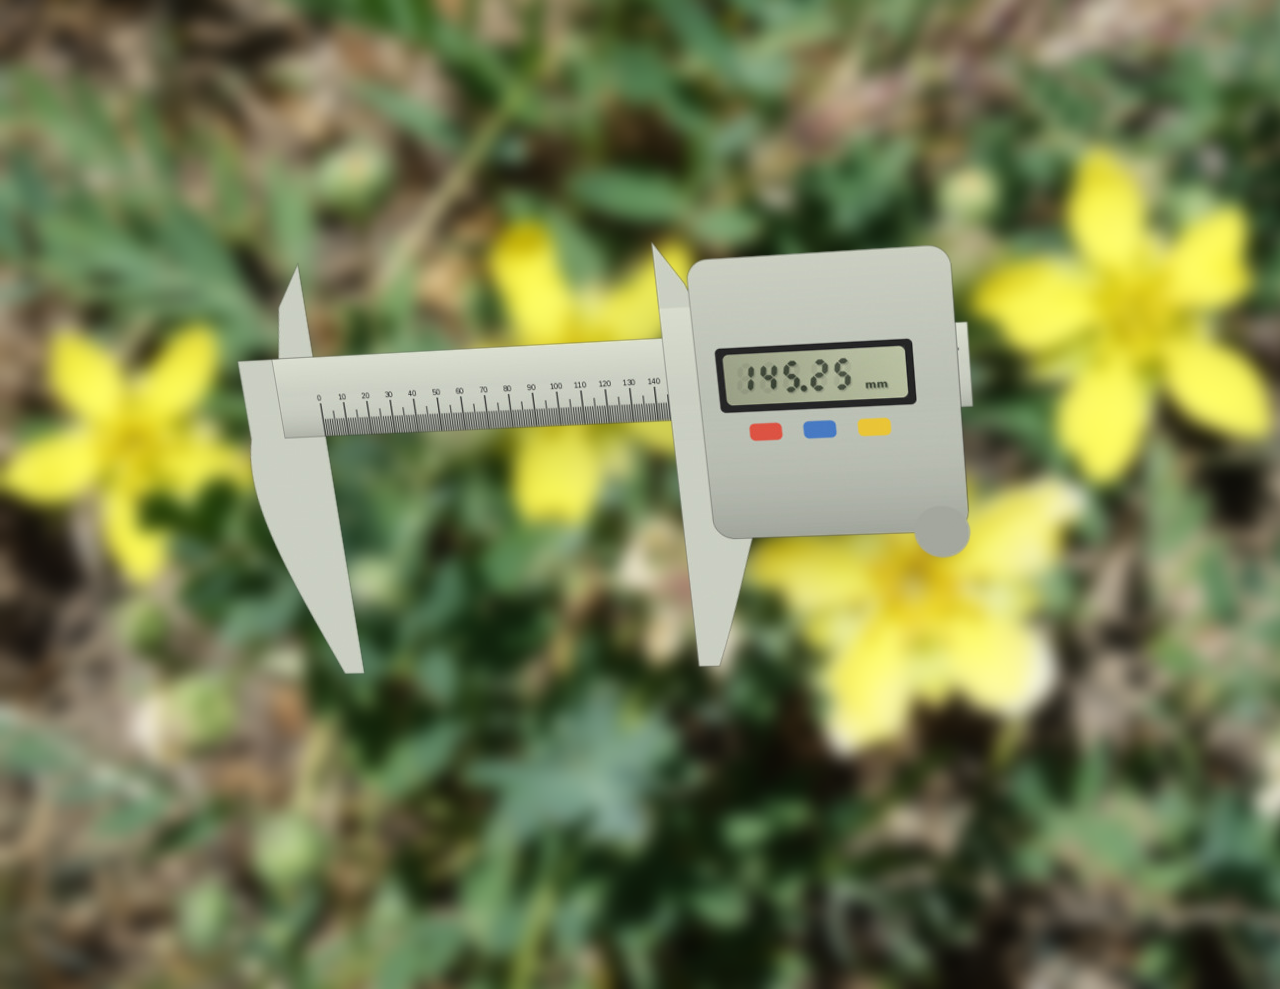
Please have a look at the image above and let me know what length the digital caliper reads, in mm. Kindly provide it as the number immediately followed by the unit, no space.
145.25mm
